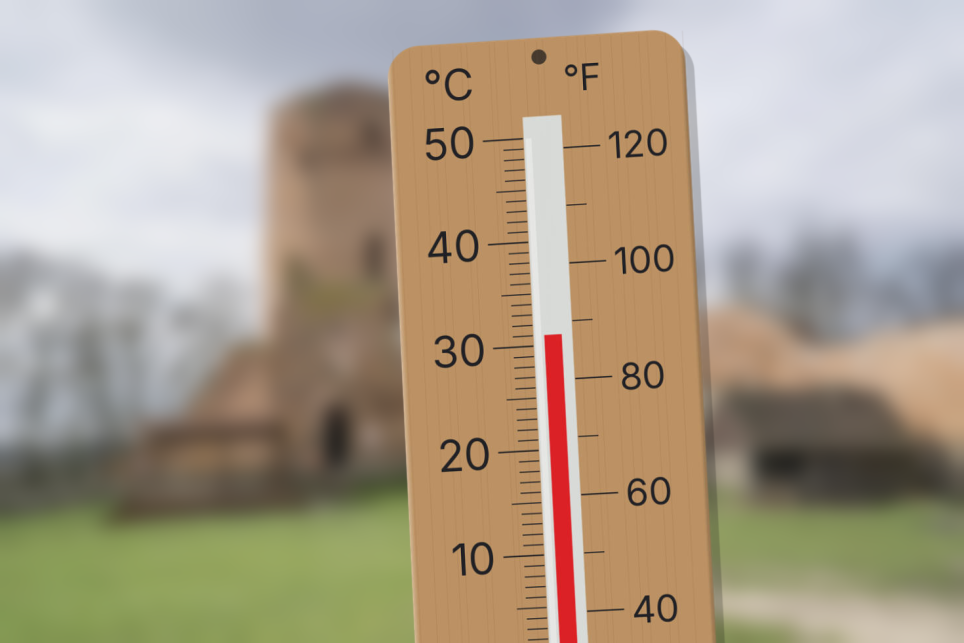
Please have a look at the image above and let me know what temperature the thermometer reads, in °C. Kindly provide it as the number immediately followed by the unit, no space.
31°C
